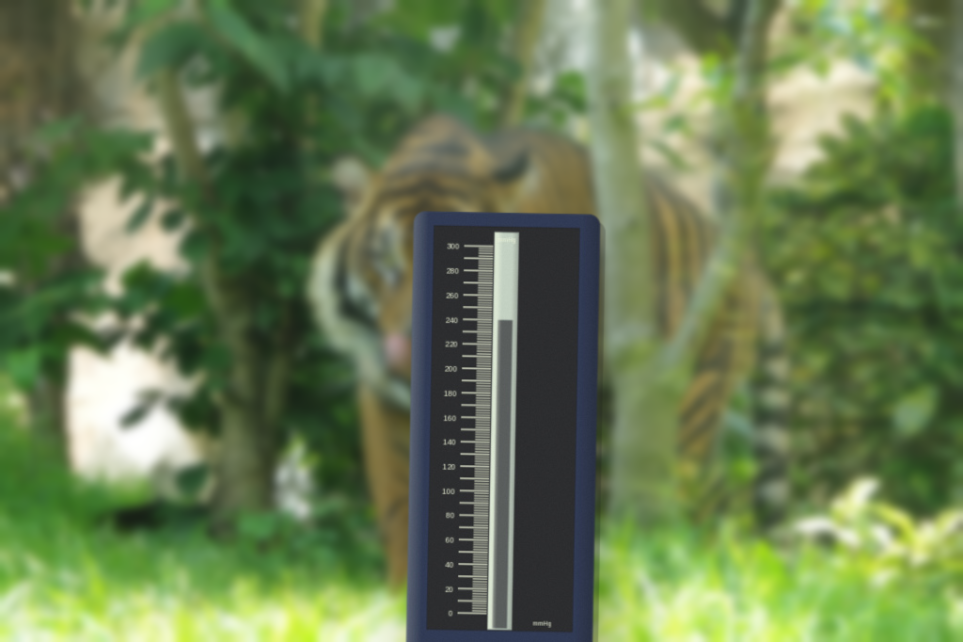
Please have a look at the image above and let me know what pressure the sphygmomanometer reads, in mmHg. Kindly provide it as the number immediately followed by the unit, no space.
240mmHg
